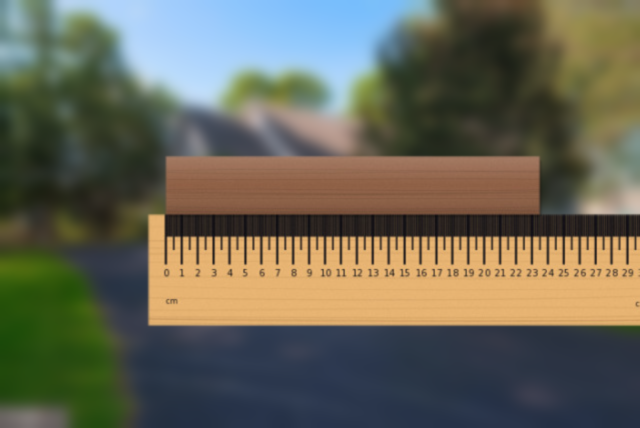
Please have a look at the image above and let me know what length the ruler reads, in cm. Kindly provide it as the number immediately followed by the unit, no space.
23.5cm
